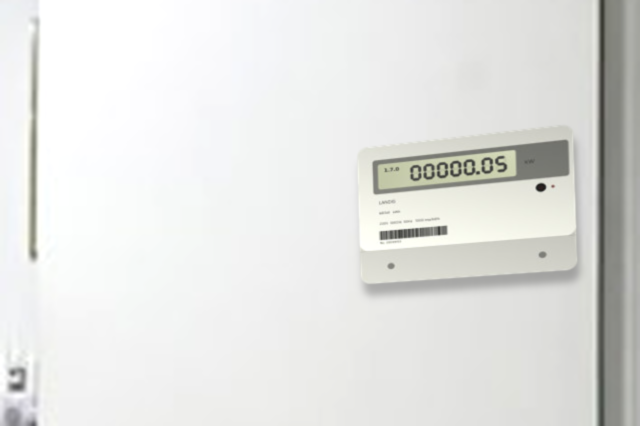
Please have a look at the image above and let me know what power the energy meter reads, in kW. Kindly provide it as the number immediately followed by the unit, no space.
0.05kW
